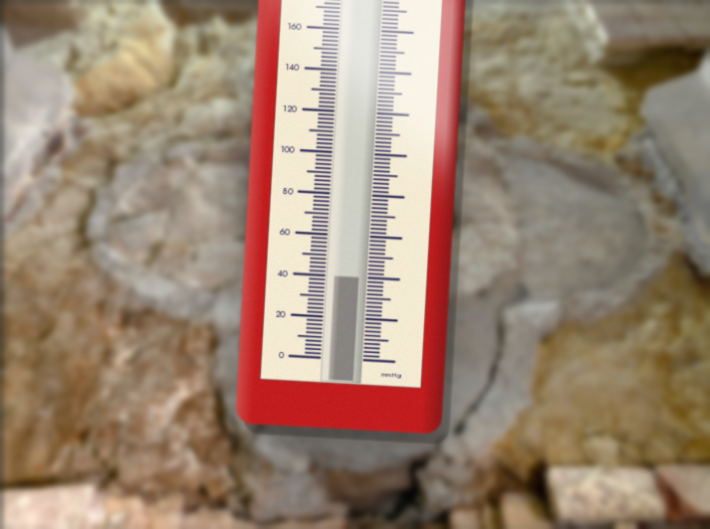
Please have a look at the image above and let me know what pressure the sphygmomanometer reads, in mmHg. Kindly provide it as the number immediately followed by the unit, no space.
40mmHg
